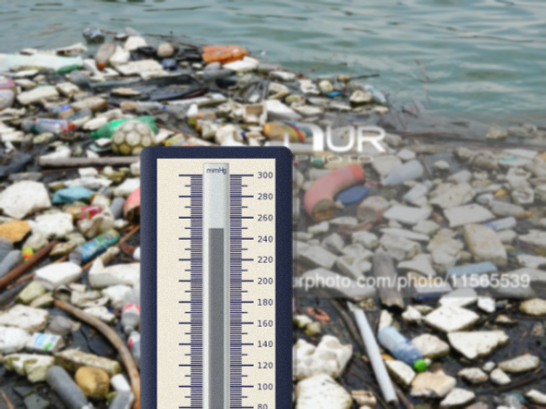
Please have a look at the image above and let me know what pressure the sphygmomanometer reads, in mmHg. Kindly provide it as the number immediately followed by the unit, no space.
250mmHg
